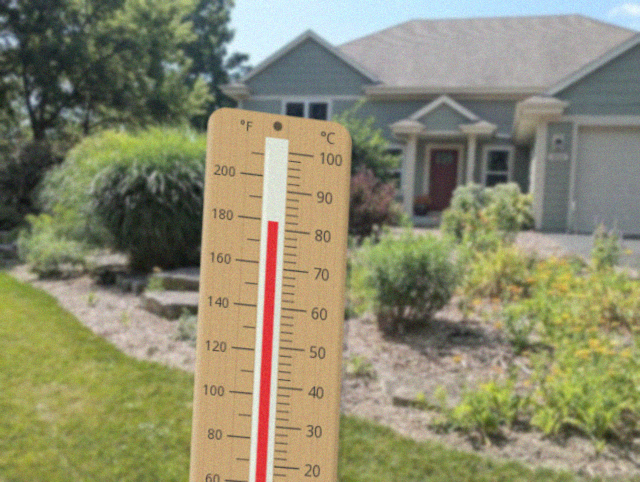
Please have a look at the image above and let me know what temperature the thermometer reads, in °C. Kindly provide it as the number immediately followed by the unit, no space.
82°C
